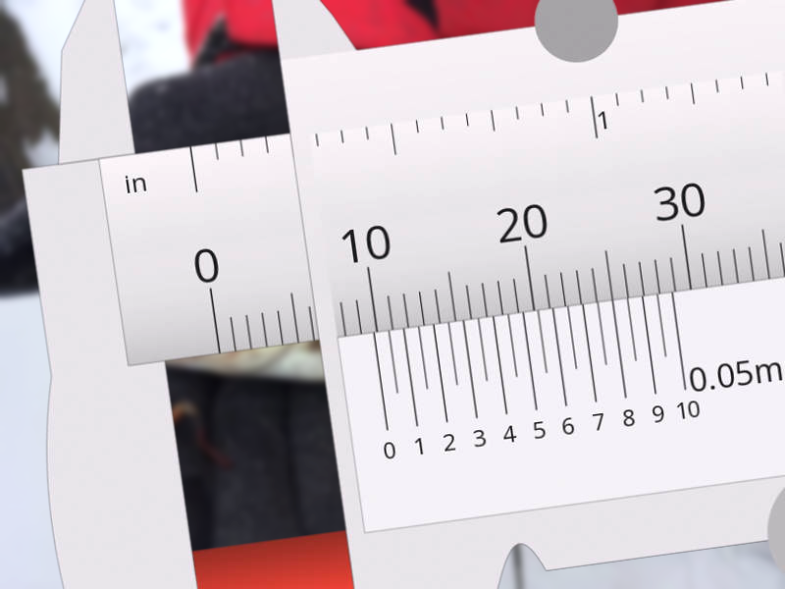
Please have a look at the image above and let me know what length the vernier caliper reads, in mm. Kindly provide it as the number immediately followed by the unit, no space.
9.8mm
